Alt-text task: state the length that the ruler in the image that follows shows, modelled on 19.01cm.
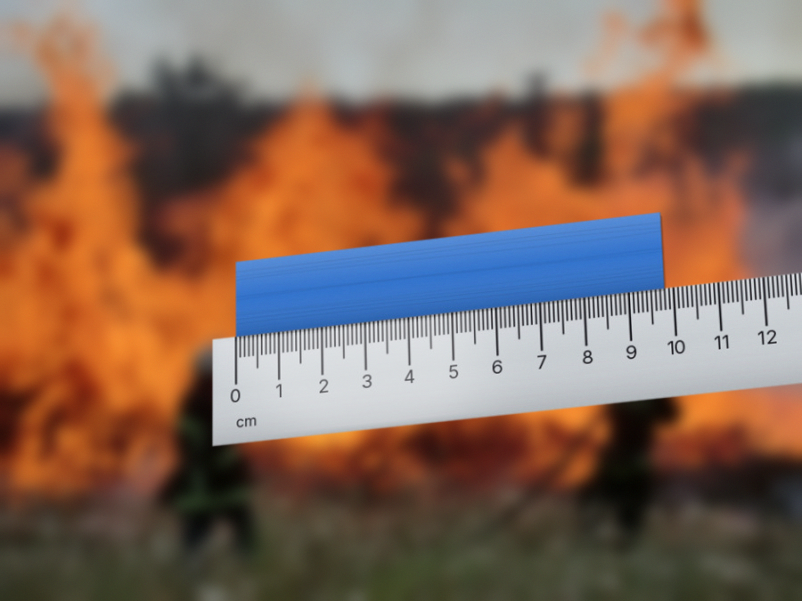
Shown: 9.8cm
